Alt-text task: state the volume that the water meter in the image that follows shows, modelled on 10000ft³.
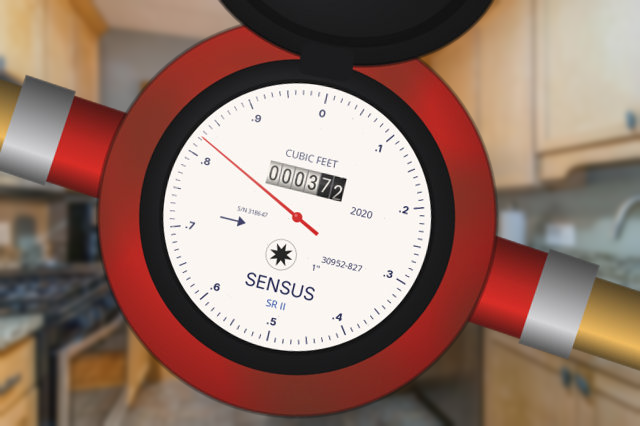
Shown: 371.82ft³
